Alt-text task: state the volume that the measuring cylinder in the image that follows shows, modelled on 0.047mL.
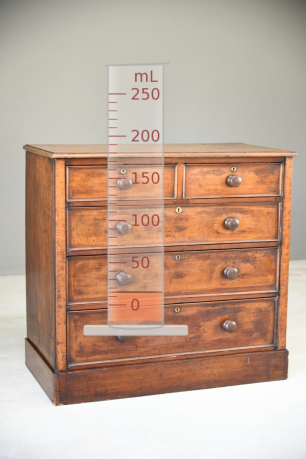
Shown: 15mL
